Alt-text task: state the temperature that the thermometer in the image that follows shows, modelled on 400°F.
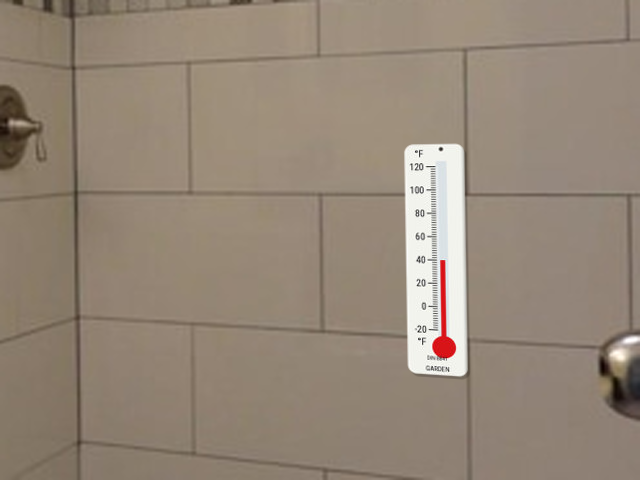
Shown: 40°F
